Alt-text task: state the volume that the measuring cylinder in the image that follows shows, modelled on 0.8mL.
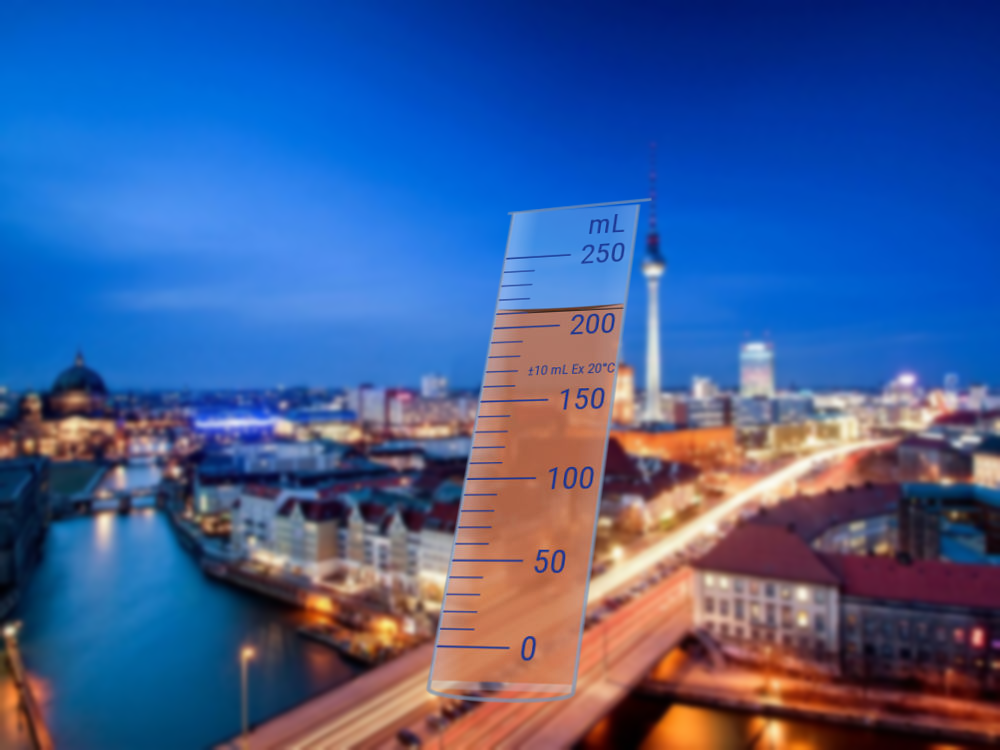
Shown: 210mL
